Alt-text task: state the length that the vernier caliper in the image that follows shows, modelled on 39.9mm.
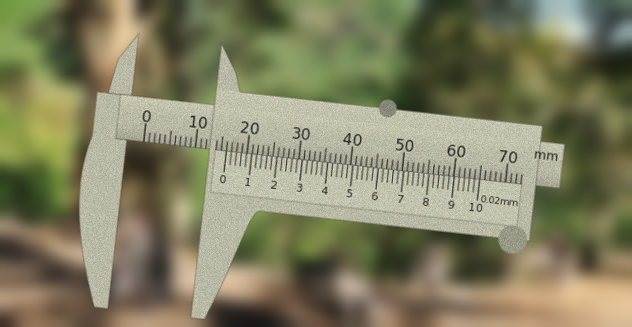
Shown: 16.0mm
